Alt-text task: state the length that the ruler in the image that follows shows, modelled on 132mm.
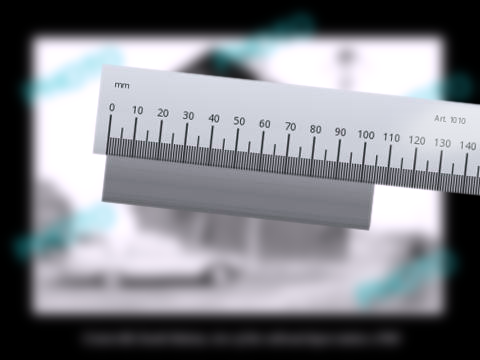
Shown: 105mm
